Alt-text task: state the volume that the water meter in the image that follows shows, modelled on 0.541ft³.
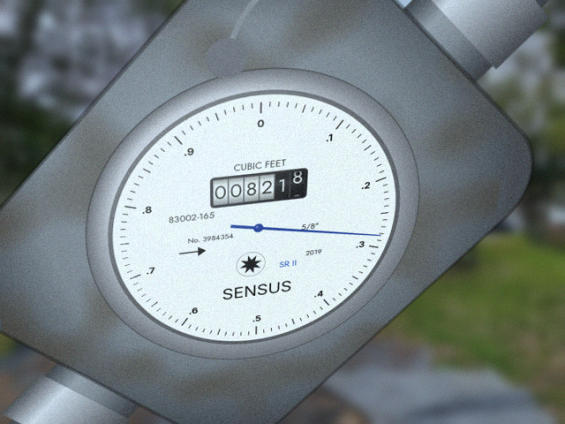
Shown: 8218.28ft³
